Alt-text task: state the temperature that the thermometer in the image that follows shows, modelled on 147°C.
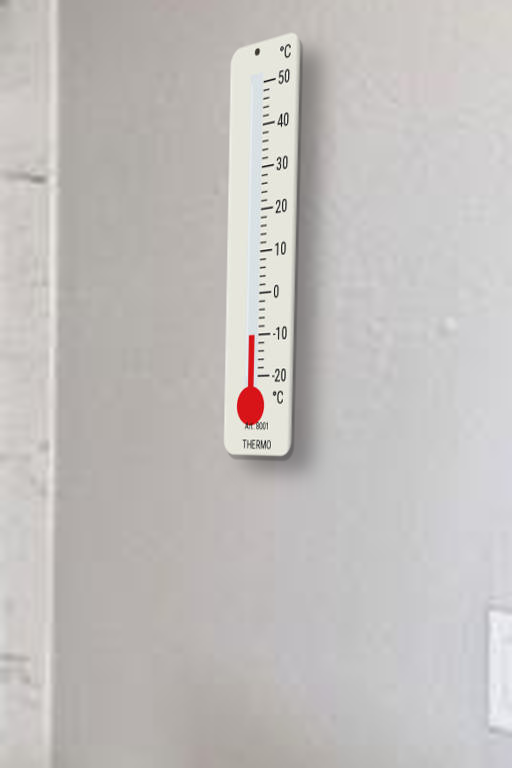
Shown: -10°C
